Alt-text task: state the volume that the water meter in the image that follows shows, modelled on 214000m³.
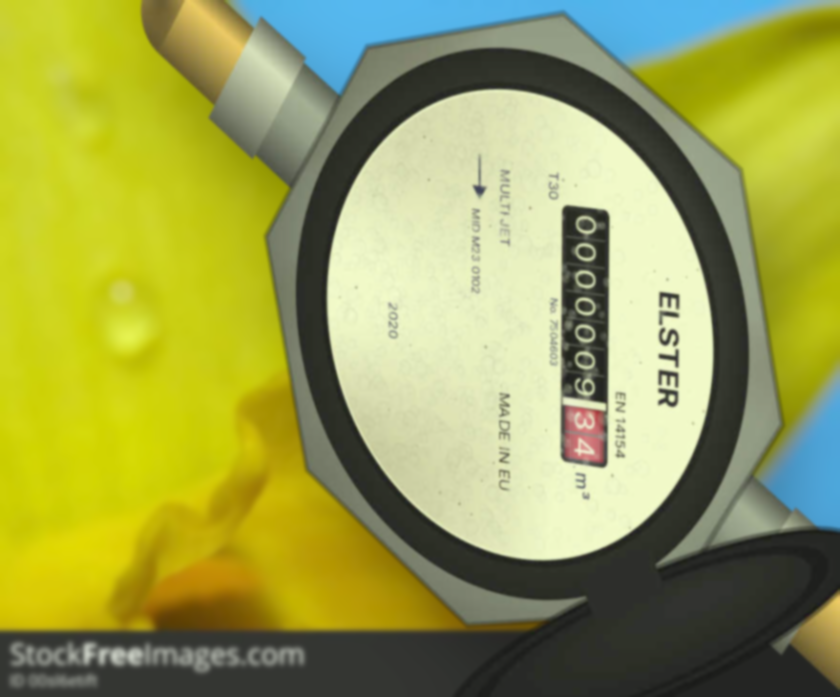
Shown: 9.34m³
